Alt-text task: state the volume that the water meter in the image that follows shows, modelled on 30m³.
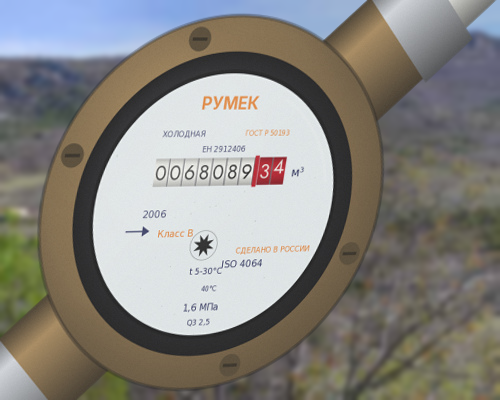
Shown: 68089.34m³
